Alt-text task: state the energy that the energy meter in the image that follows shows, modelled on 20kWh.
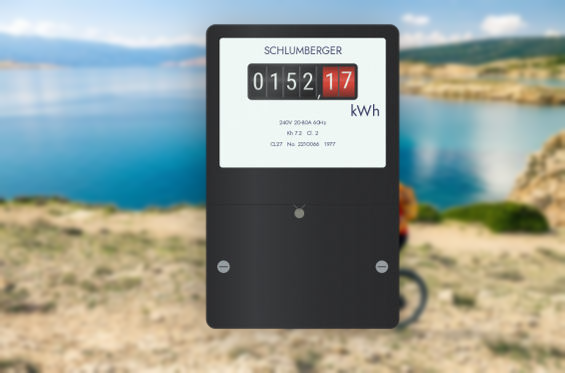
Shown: 152.17kWh
